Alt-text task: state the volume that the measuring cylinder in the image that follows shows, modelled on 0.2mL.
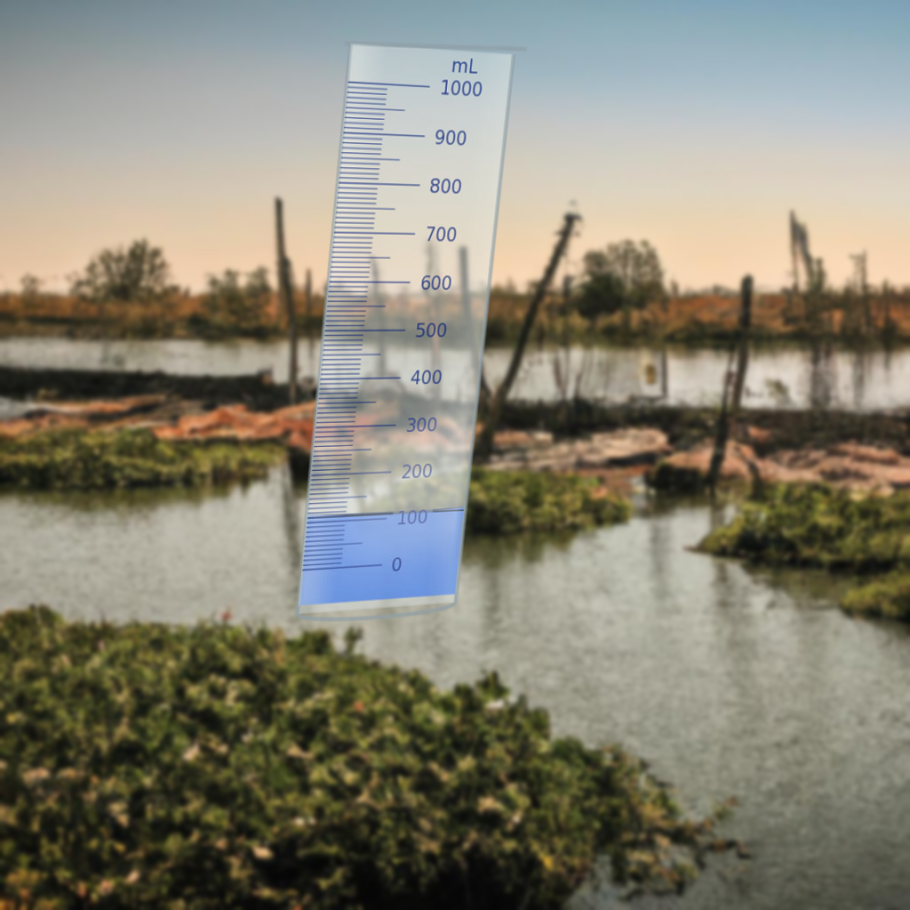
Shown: 110mL
